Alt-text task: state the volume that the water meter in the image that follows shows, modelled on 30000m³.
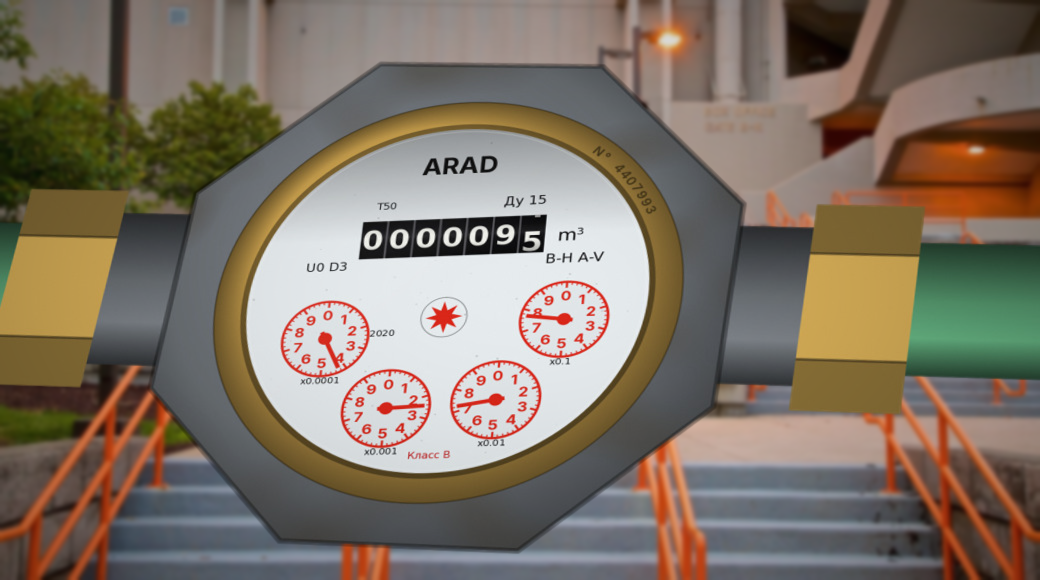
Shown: 94.7724m³
